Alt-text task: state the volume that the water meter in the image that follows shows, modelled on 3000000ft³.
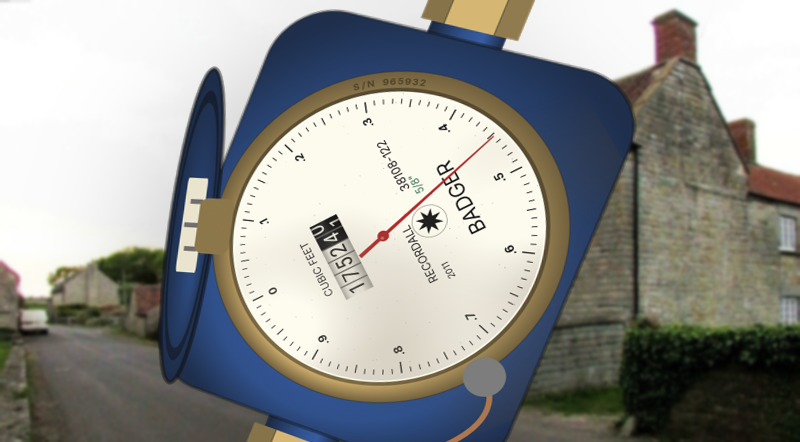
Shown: 175240.45ft³
